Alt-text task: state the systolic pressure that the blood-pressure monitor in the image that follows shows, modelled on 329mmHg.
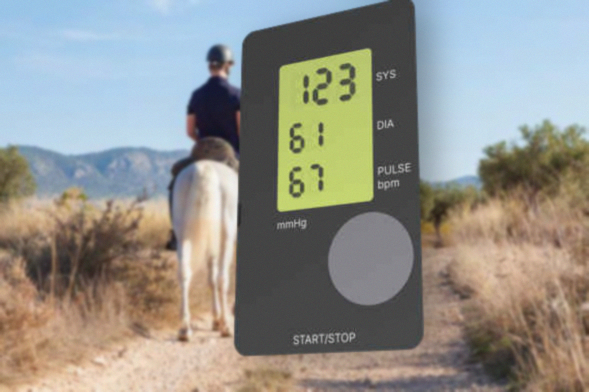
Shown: 123mmHg
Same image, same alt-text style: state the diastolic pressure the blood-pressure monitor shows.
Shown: 61mmHg
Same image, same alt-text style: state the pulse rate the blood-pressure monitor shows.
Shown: 67bpm
